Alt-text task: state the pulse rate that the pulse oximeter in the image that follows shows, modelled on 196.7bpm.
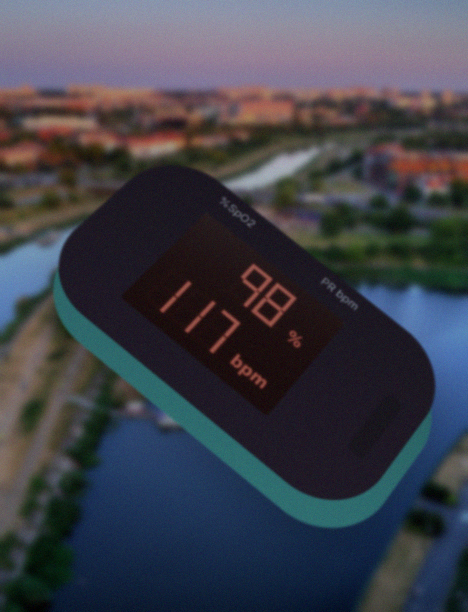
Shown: 117bpm
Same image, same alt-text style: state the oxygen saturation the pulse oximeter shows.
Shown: 98%
